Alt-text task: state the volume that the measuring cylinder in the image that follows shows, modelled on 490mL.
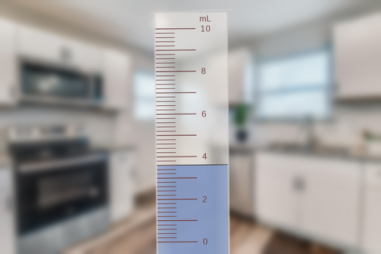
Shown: 3.6mL
